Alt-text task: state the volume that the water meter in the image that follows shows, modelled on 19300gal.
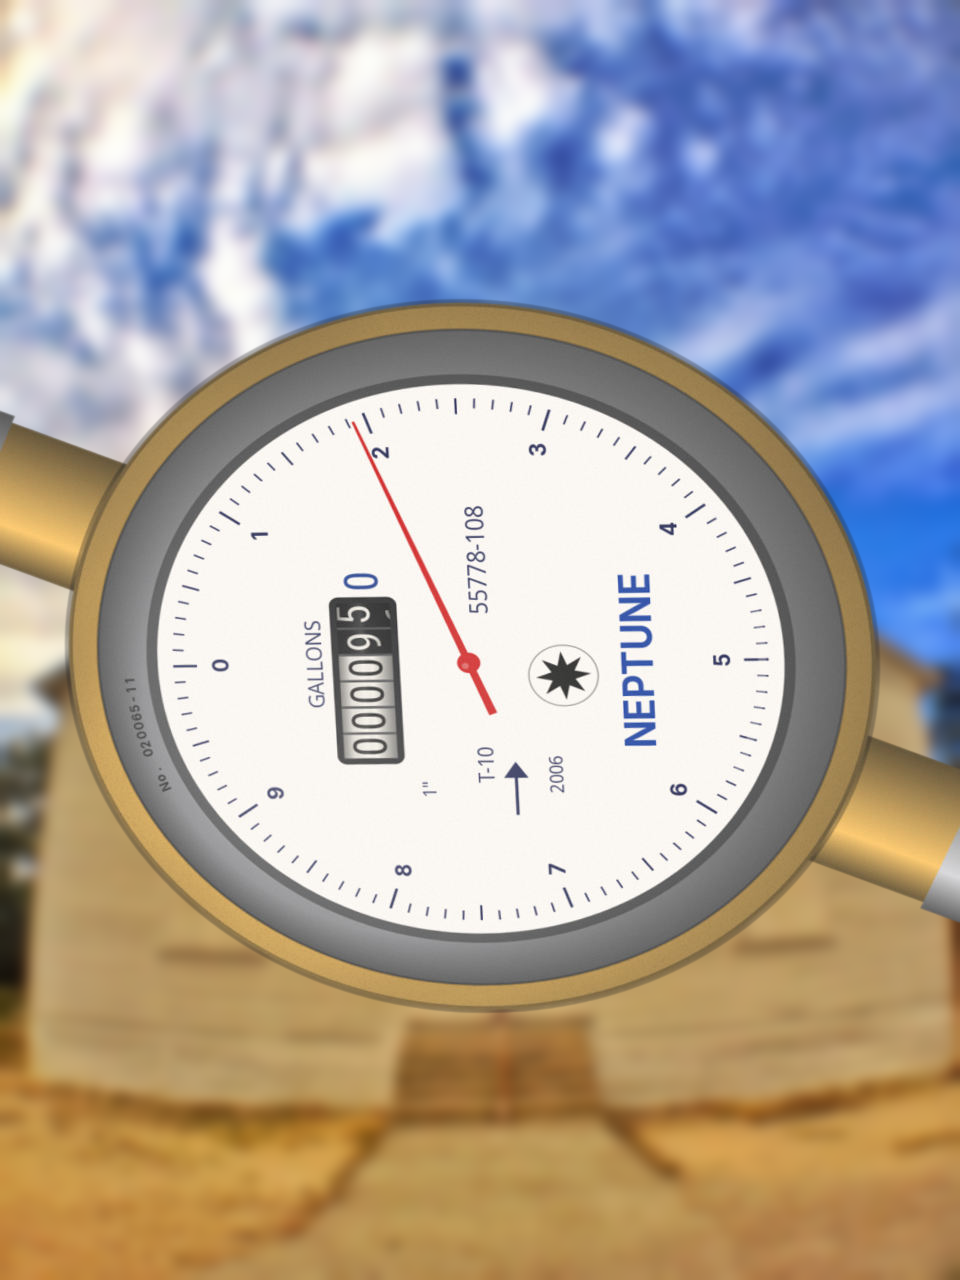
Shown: 951.9gal
